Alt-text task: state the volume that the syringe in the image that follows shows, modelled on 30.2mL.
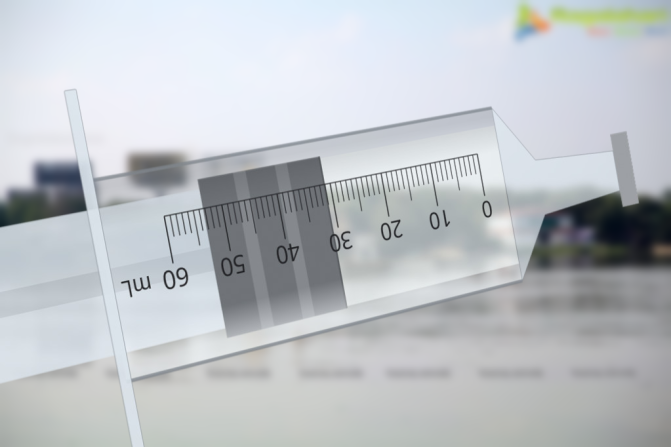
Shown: 31mL
